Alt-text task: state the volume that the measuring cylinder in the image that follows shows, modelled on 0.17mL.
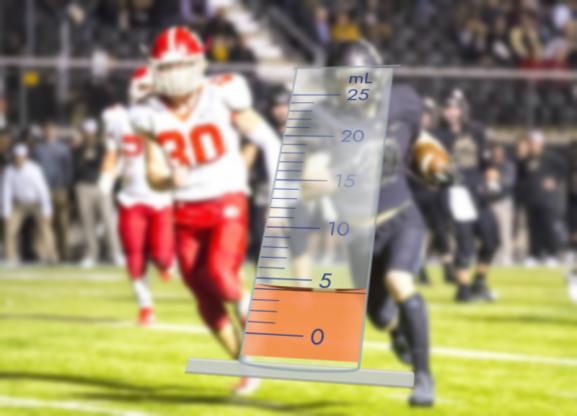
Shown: 4mL
